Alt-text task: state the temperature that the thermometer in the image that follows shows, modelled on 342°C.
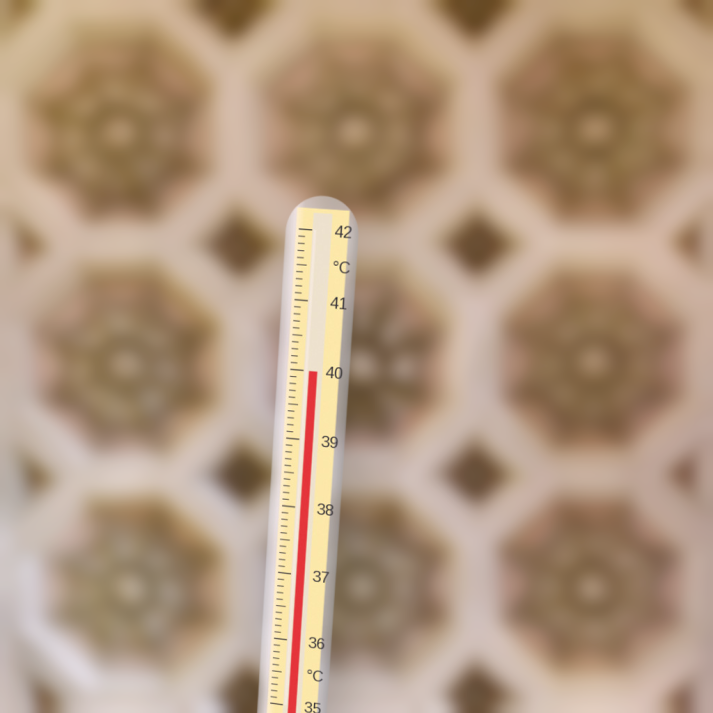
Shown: 40°C
